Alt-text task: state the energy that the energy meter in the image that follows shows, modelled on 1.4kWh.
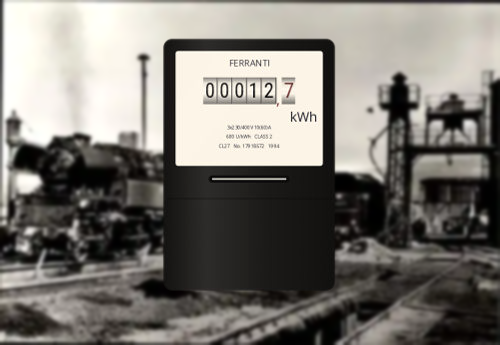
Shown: 12.7kWh
